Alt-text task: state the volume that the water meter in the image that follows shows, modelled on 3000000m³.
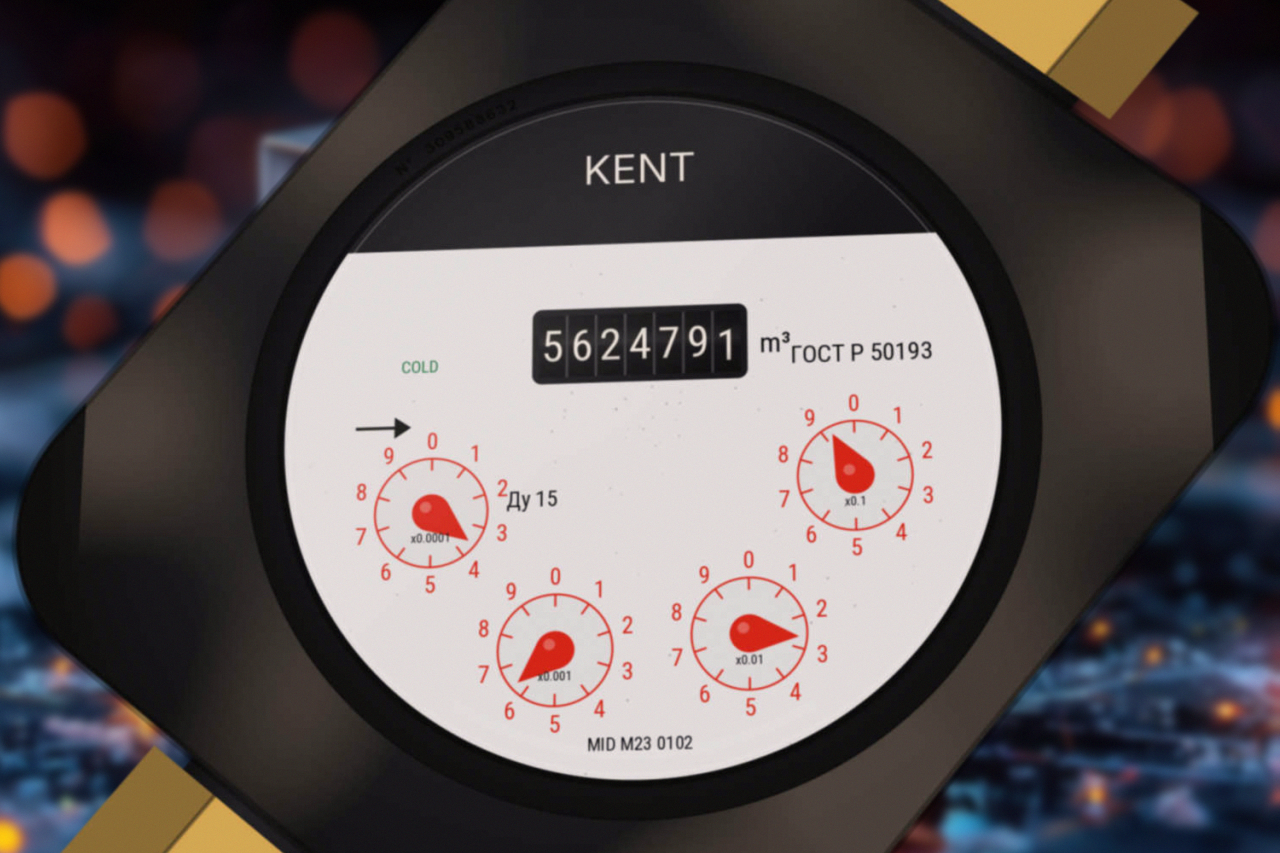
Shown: 5624790.9263m³
